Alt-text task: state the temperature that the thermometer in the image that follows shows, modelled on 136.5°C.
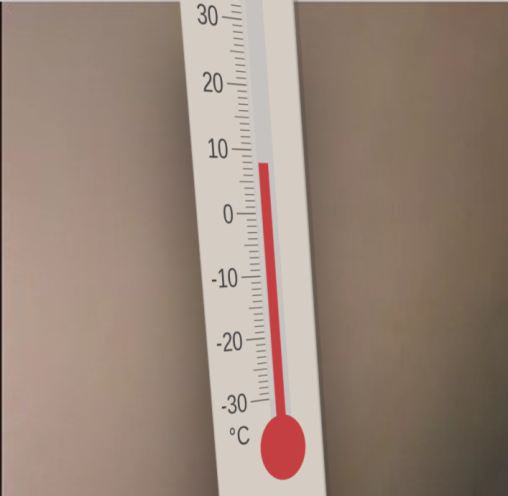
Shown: 8°C
